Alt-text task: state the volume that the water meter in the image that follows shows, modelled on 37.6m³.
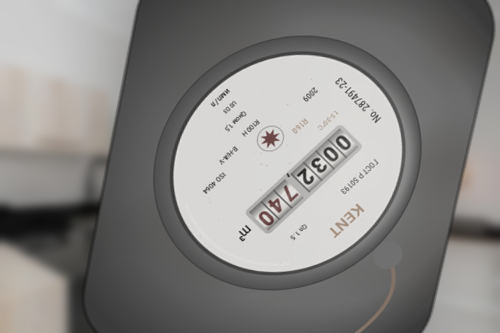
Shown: 32.740m³
